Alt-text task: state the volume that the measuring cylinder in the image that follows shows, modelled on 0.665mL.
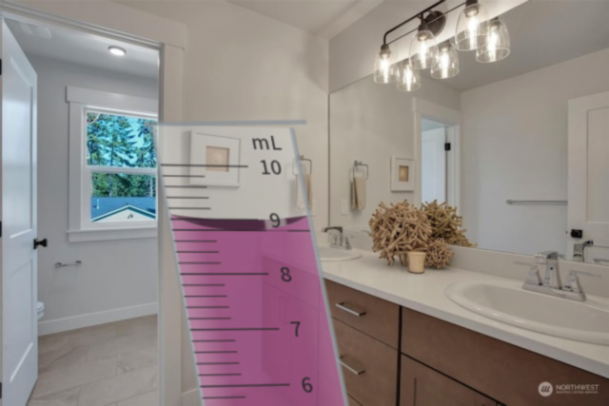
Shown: 8.8mL
